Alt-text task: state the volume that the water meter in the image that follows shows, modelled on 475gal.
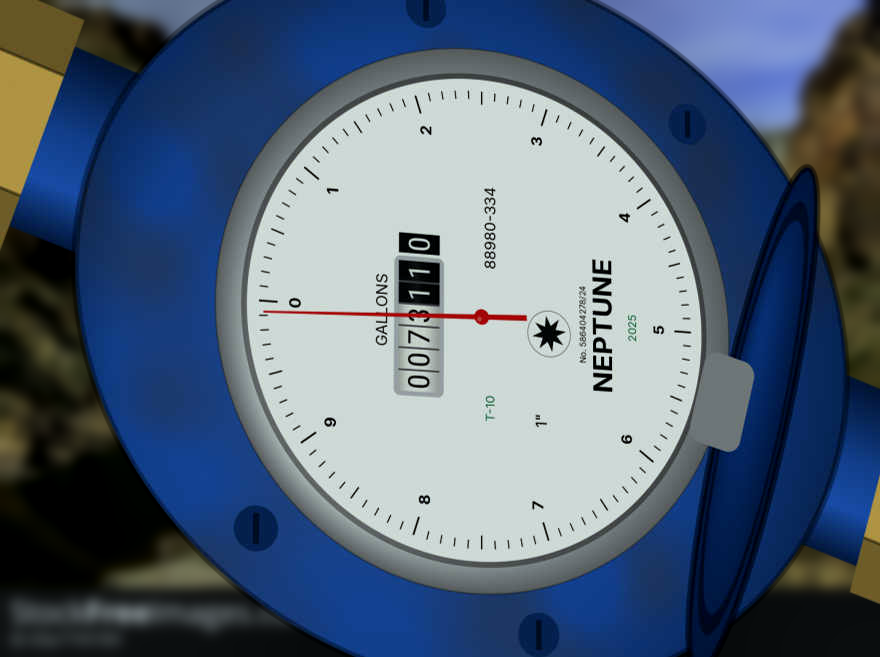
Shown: 73109.9gal
